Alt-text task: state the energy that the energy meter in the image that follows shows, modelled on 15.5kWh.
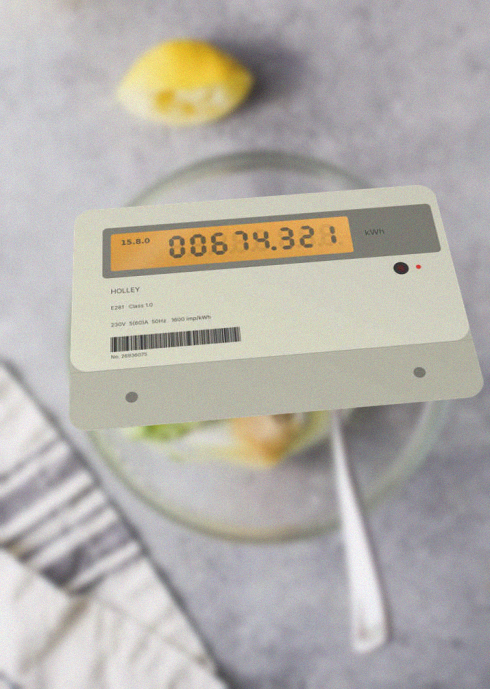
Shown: 674.321kWh
